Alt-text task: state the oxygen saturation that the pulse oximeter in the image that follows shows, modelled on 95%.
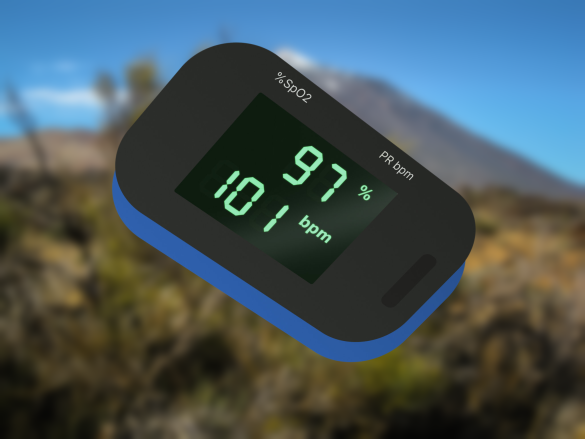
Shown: 97%
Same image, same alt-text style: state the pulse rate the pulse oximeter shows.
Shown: 101bpm
